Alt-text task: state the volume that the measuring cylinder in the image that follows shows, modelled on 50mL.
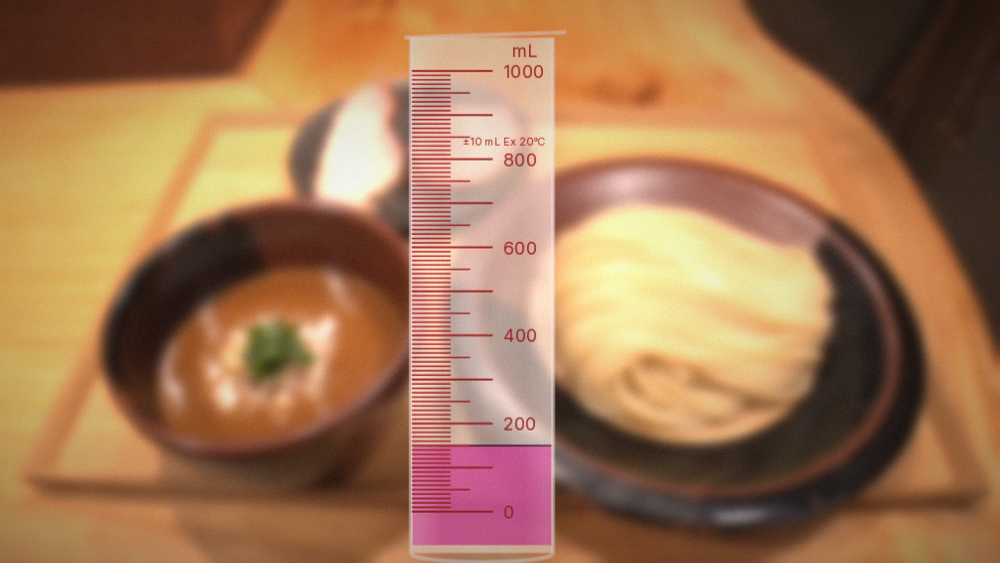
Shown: 150mL
